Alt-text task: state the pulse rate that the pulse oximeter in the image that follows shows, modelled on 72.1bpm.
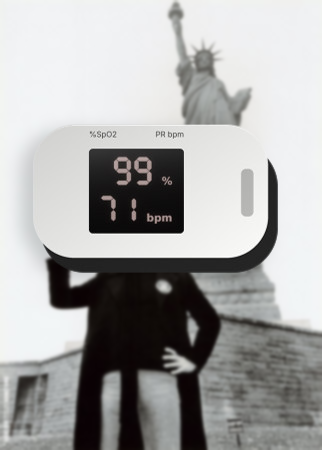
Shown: 71bpm
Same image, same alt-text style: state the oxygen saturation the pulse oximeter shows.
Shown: 99%
